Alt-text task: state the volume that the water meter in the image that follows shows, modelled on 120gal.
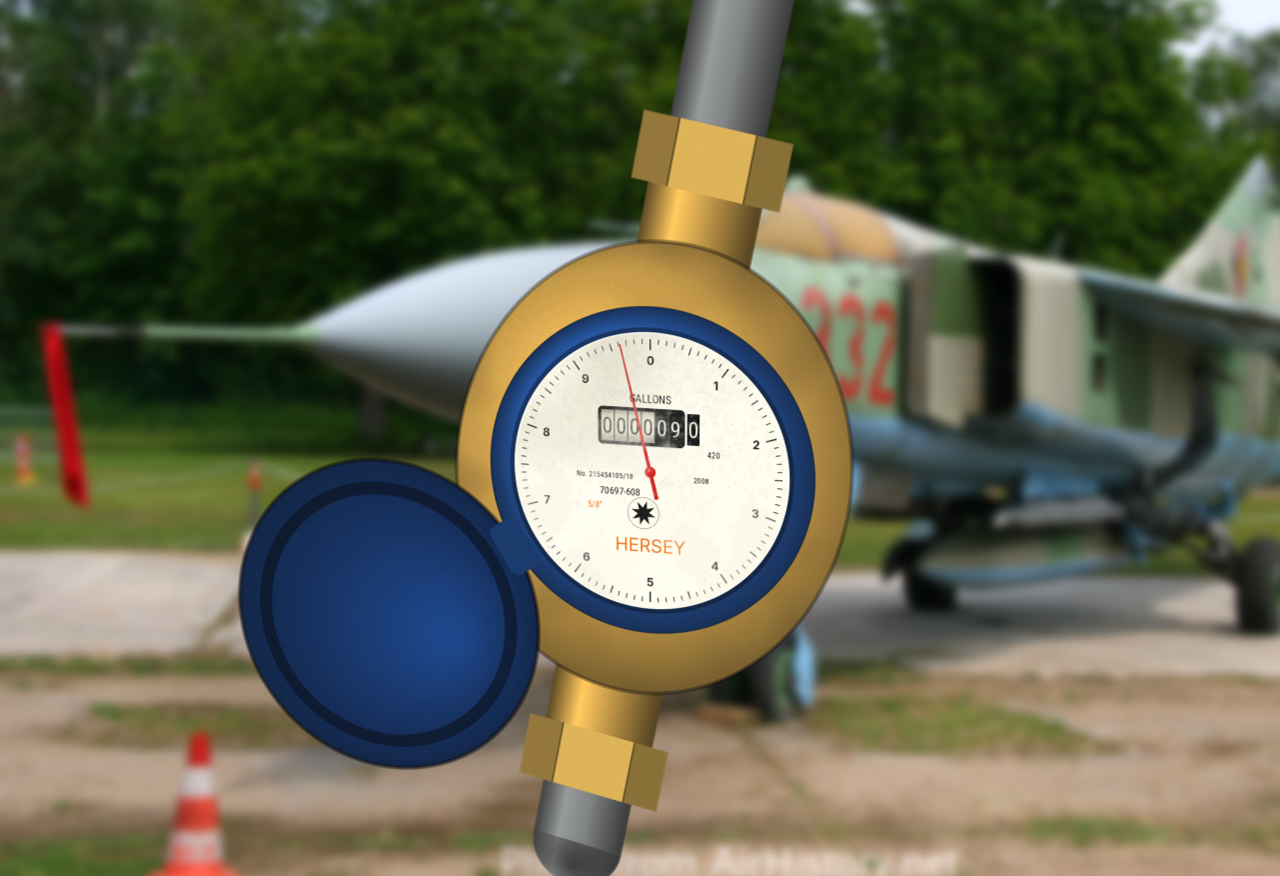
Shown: 89.6gal
